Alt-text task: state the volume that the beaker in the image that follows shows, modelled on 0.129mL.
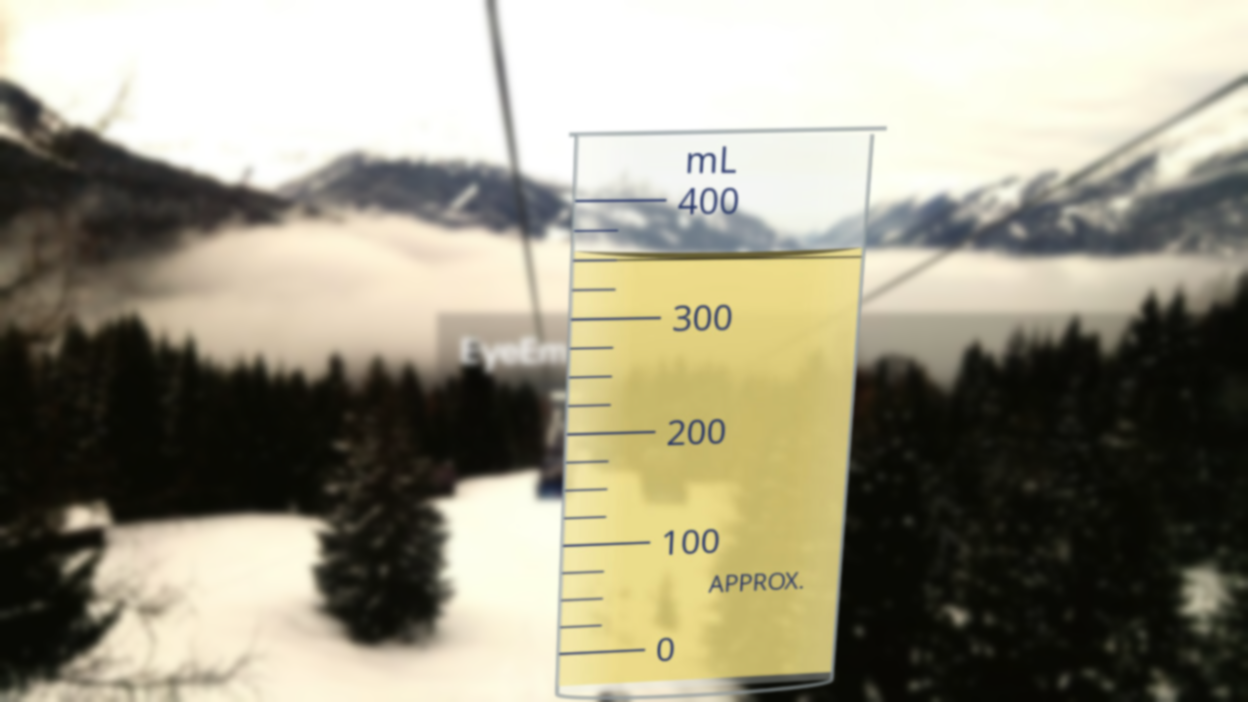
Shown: 350mL
